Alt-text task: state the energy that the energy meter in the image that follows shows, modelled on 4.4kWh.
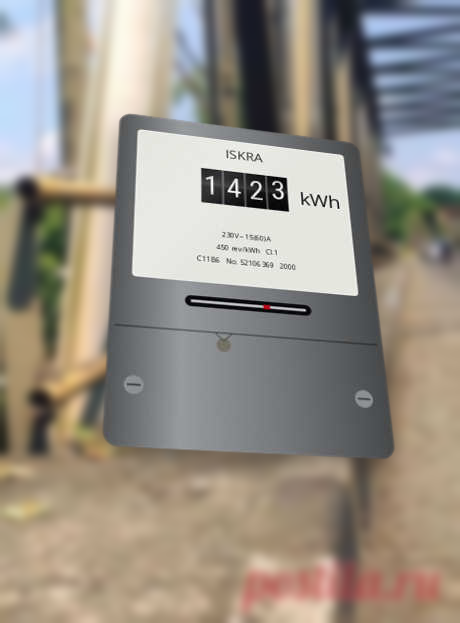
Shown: 1423kWh
